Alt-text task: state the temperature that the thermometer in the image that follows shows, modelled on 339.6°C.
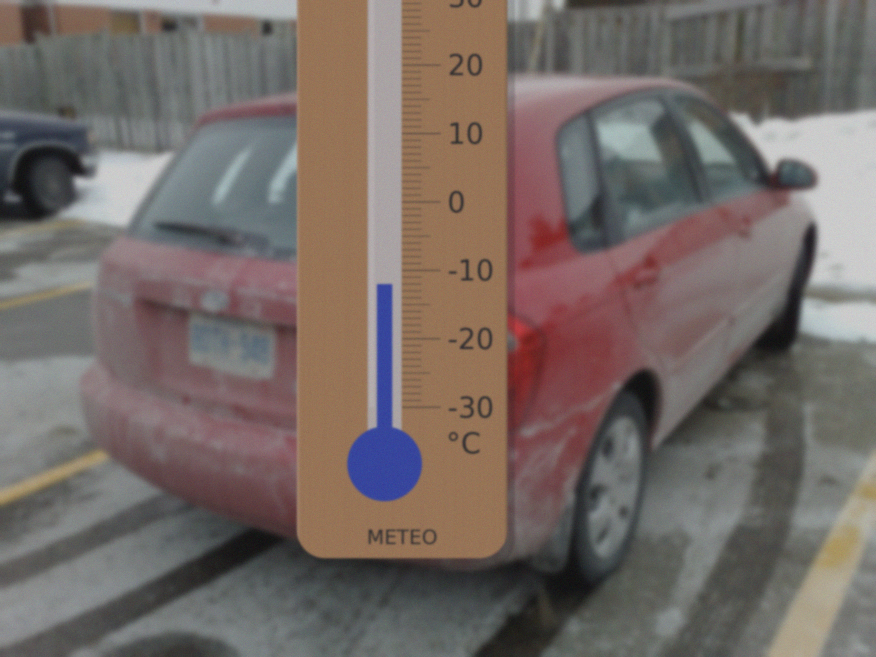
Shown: -12°C
